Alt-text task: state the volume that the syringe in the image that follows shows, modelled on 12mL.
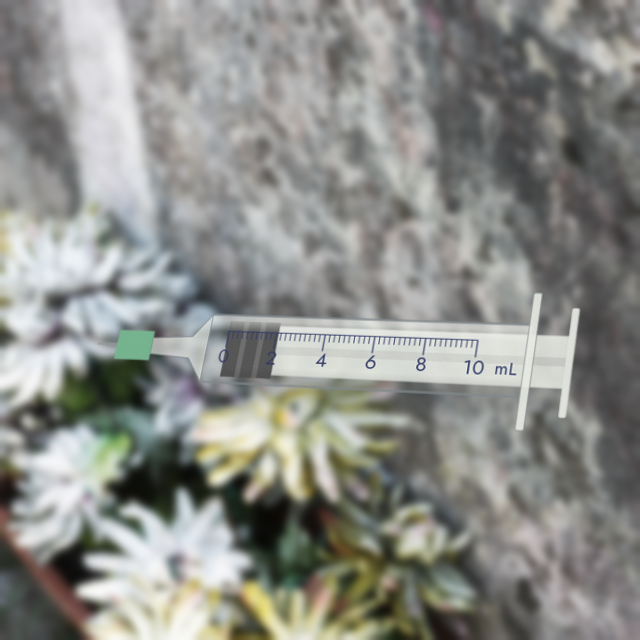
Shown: 0mL
